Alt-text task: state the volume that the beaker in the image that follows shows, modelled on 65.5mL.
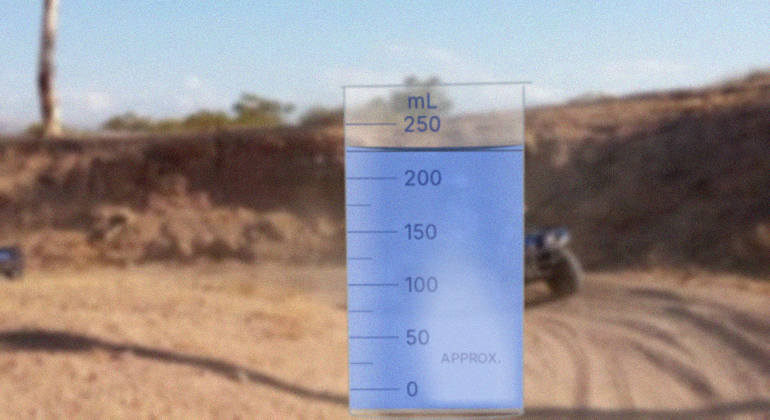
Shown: 225mL
